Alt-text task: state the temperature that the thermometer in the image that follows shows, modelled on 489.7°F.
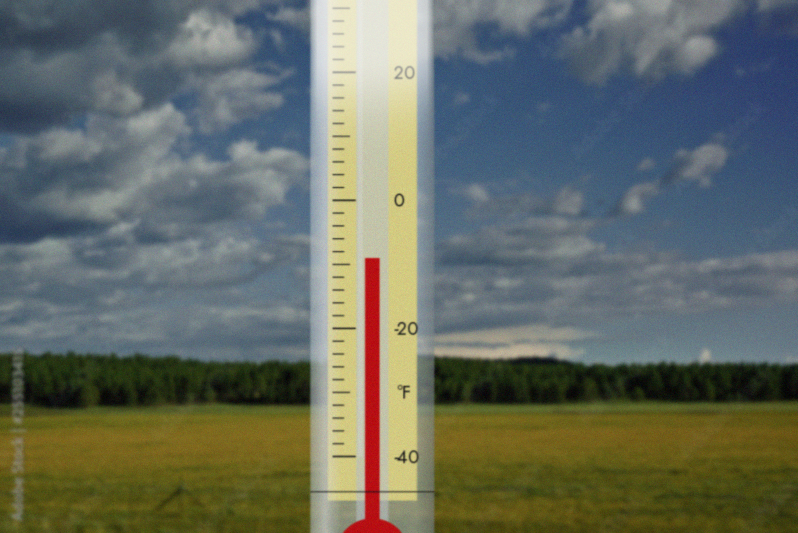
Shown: -9°F
